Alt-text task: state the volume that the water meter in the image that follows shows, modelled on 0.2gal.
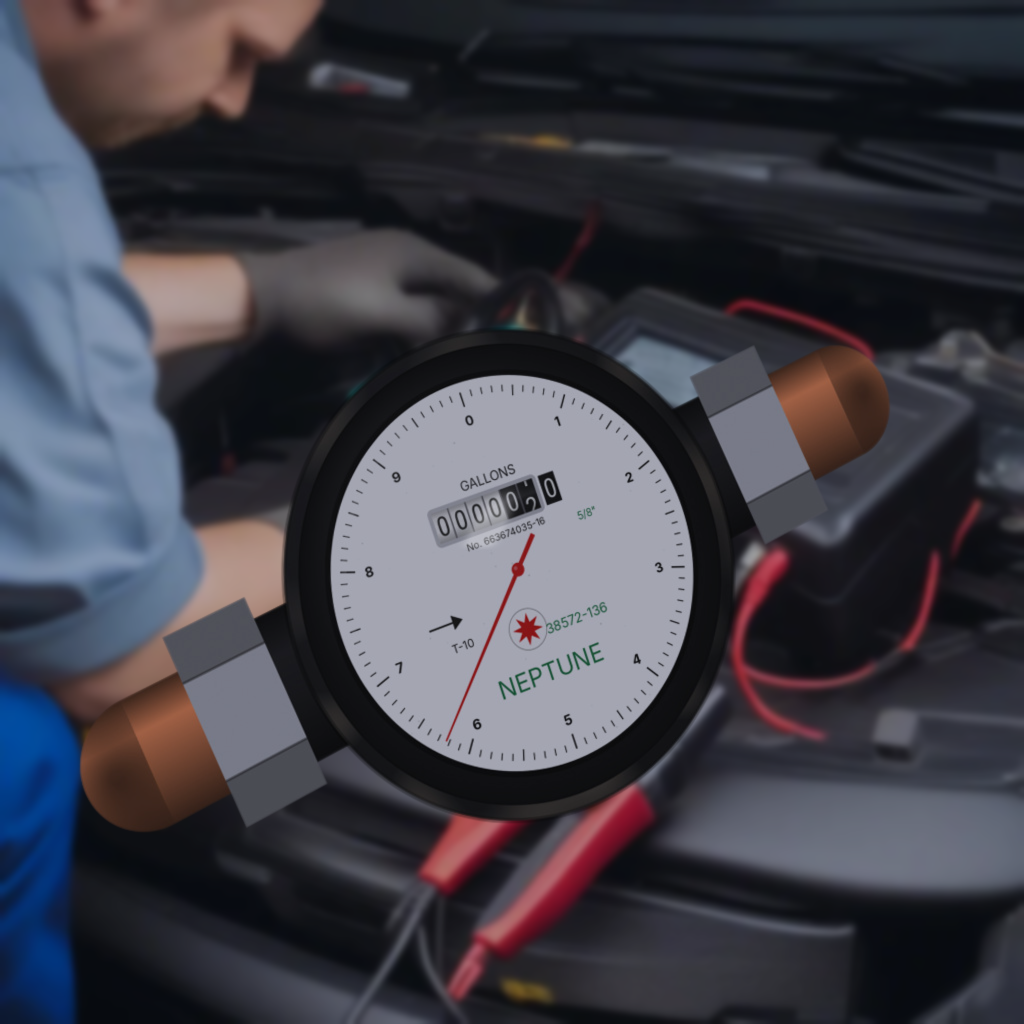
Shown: 16.2gal
